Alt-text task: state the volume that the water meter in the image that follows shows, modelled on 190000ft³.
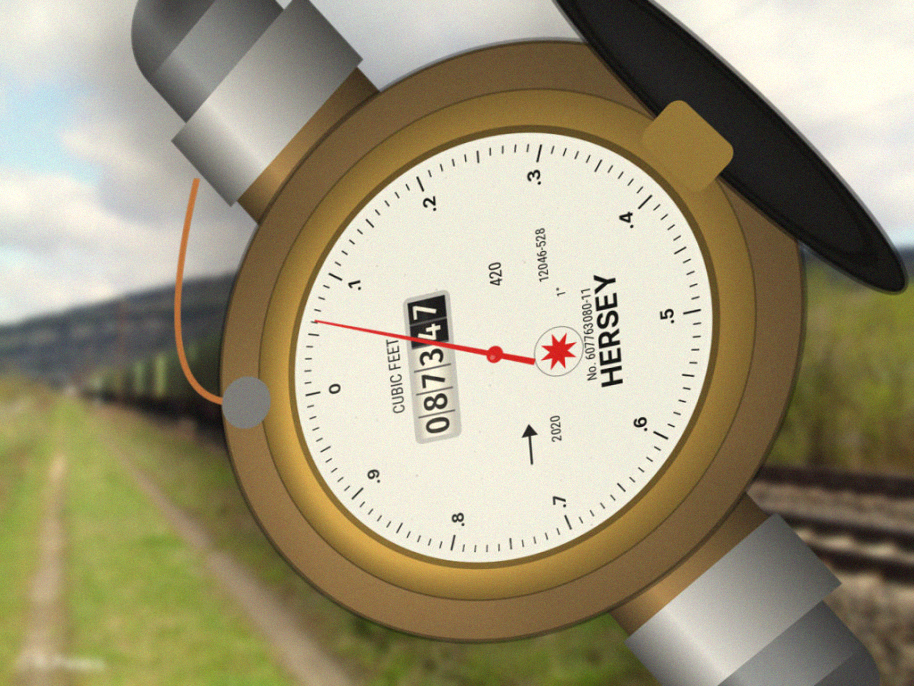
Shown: 87347.06ft³
